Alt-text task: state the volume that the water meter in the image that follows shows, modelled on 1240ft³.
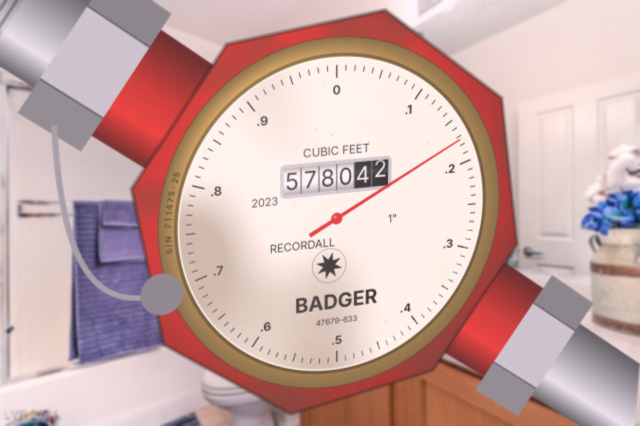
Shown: 578042.17ft³
